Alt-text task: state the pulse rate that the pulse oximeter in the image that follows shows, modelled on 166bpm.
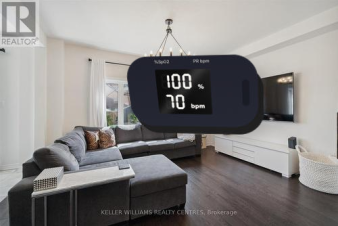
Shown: 70bpm
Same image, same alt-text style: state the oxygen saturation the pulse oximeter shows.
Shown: 100%
